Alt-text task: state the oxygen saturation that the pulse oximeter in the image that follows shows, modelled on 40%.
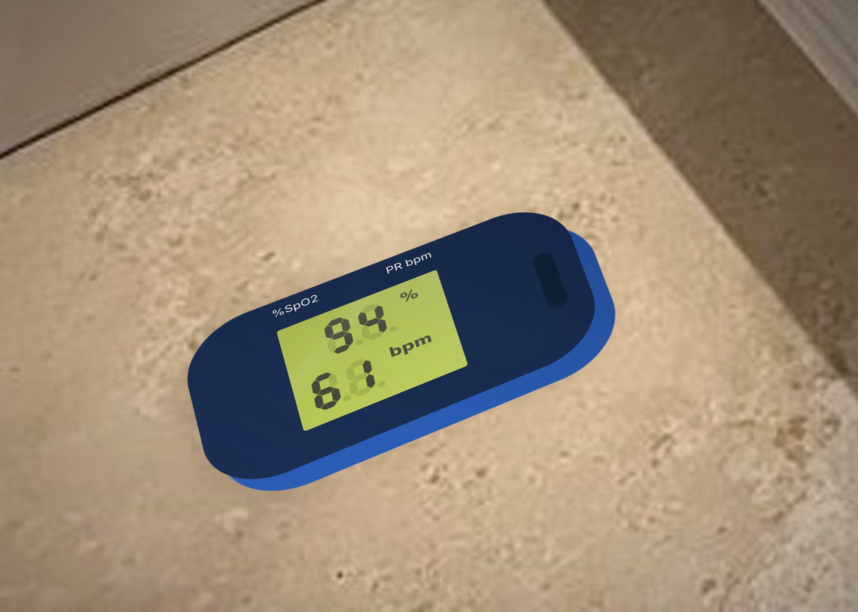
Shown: 94%
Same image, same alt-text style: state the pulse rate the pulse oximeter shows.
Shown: 61bpm
